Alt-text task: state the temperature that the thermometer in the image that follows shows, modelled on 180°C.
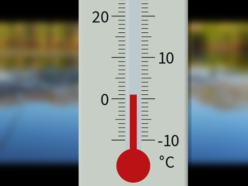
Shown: 1°C
